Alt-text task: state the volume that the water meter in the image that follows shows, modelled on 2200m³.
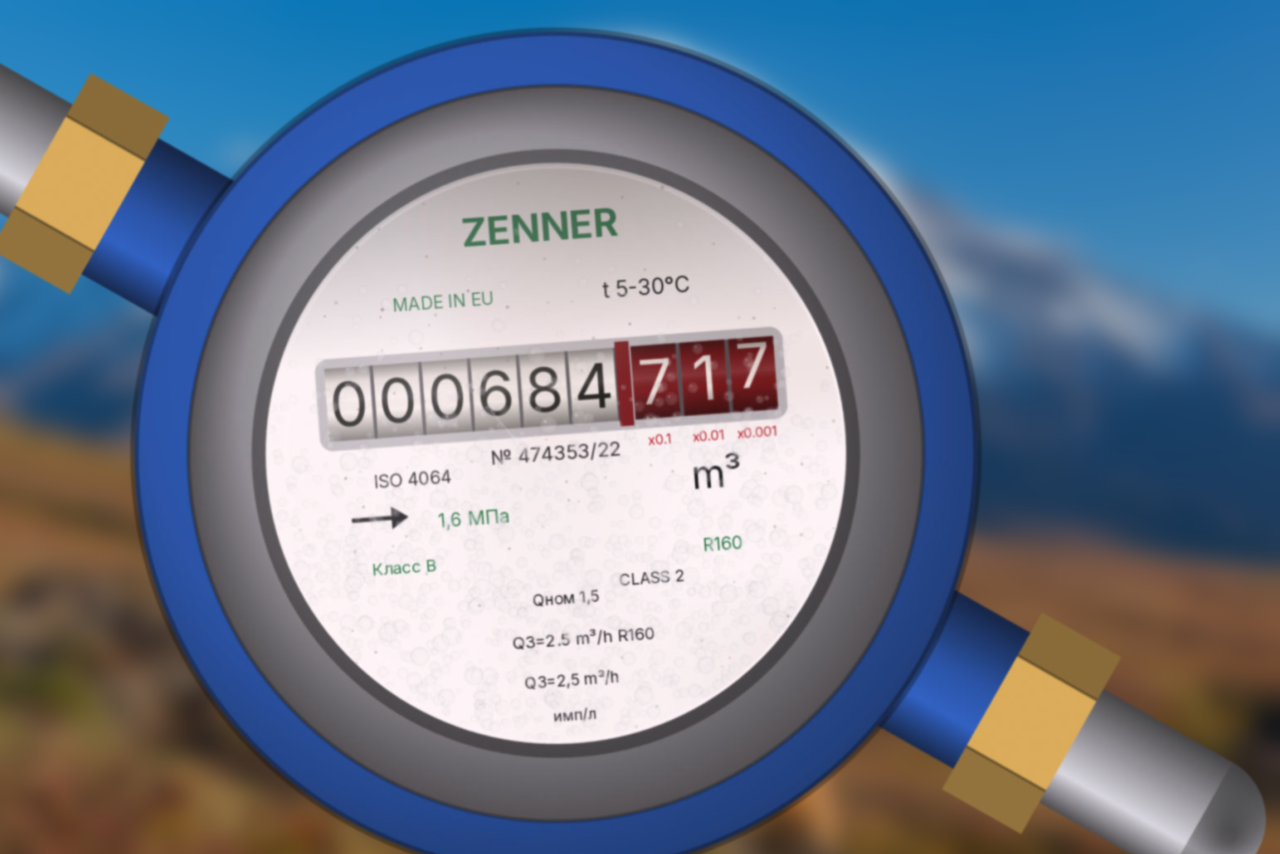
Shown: 684.717m³
